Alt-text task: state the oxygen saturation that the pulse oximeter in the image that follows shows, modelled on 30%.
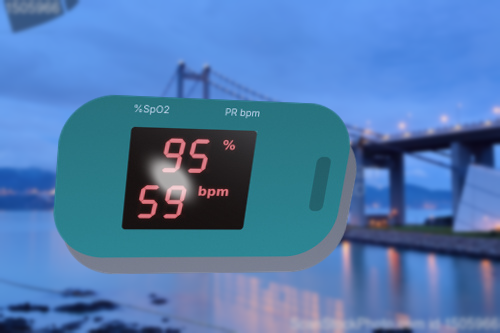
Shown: 95%
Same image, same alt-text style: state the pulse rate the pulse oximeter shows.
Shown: 59bpm
